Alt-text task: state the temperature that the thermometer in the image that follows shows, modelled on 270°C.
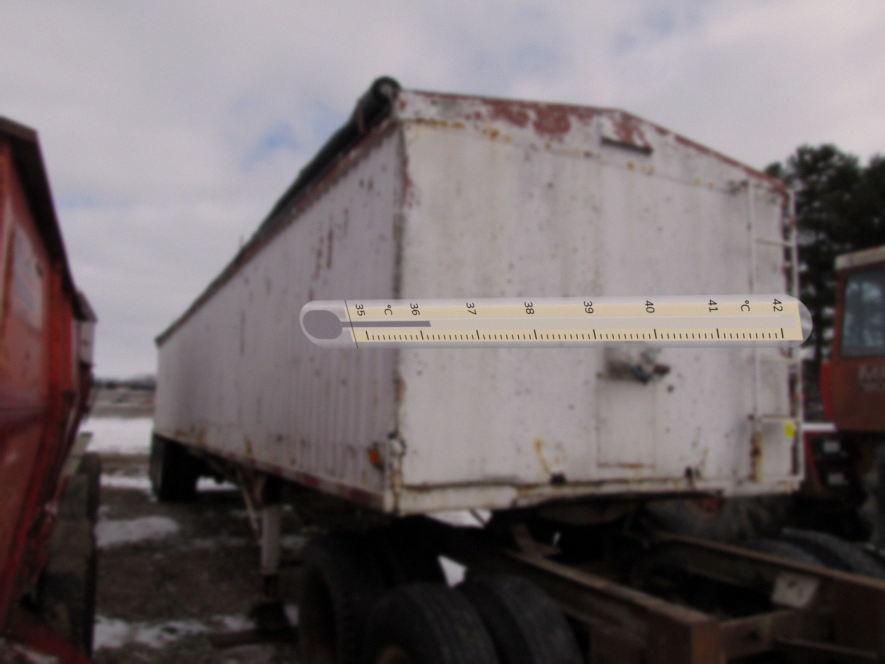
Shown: 36.2°C
